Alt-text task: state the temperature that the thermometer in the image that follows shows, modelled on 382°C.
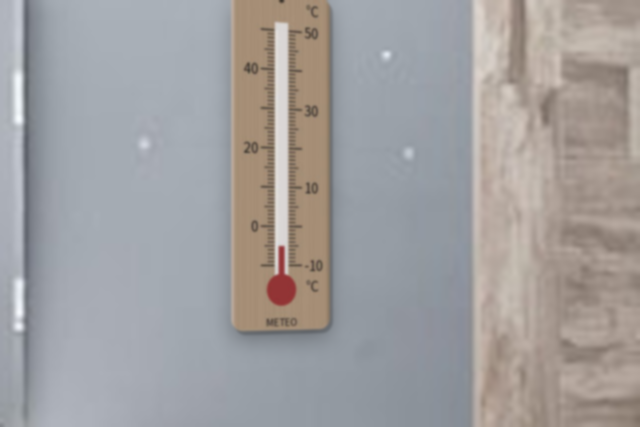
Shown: -5°C
